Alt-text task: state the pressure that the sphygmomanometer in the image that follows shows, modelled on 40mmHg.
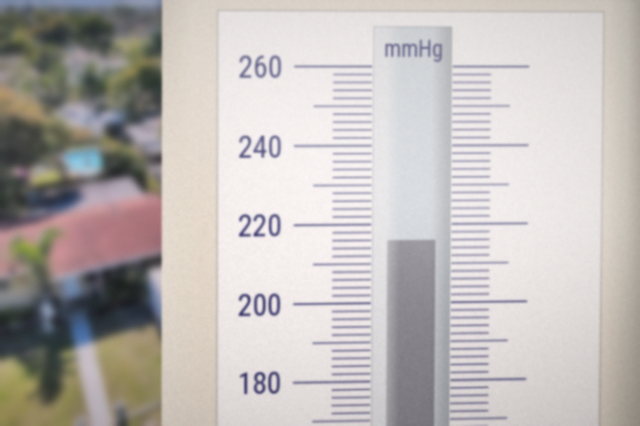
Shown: 216mmHg
